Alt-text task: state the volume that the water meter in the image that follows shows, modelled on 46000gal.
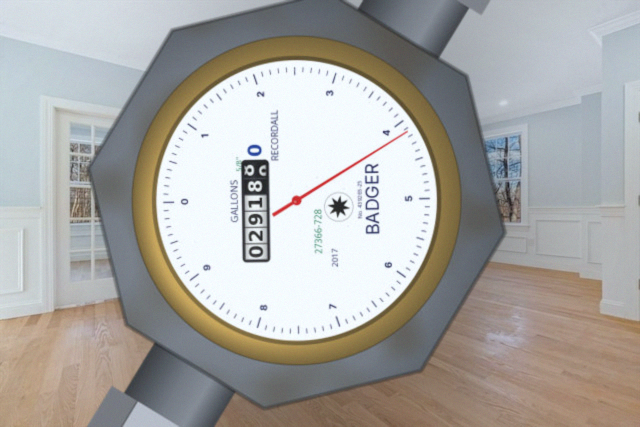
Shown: 291884.1gal
